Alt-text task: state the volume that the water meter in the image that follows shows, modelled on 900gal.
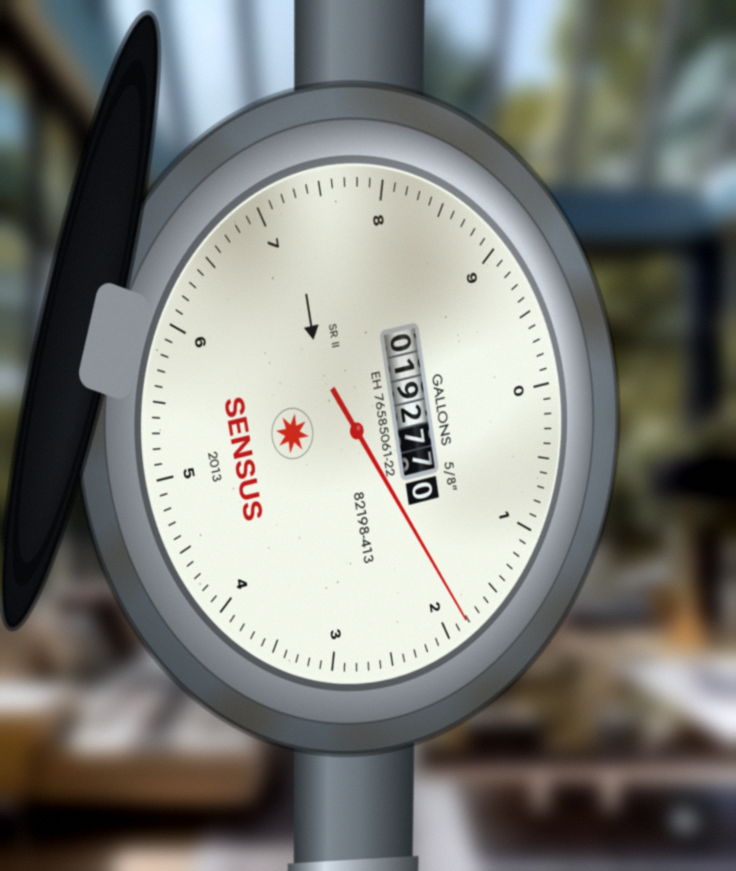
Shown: 192771.8gal
